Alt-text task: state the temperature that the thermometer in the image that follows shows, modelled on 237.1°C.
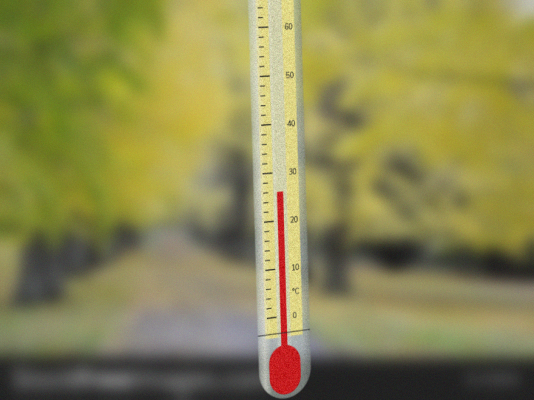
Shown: 26°C
